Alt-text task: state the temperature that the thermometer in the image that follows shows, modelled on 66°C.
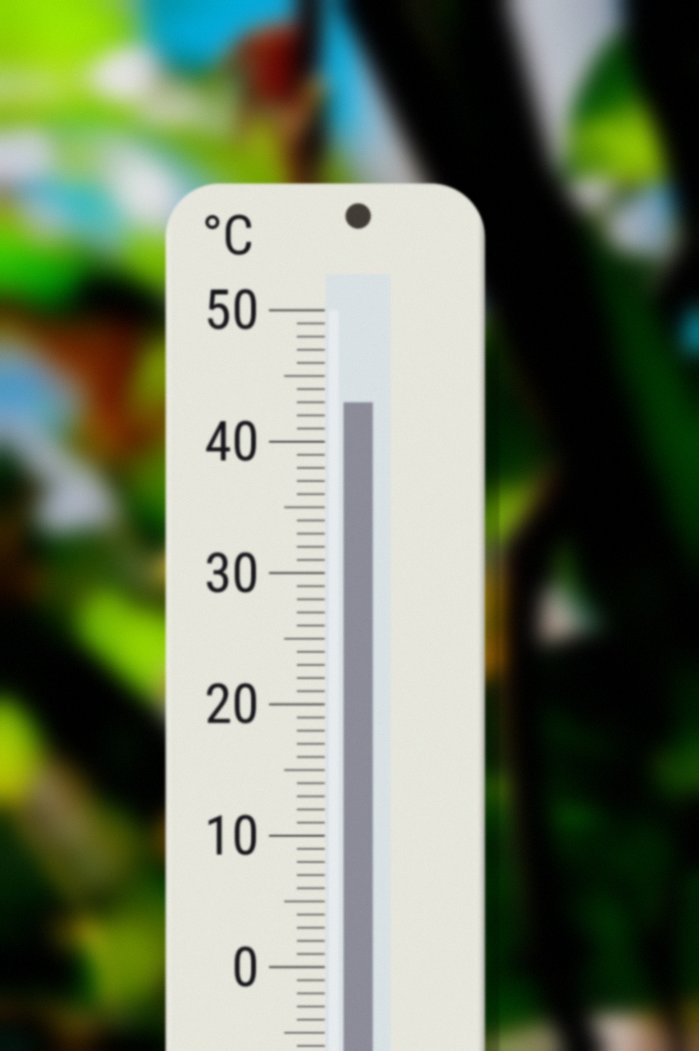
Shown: 43°C
